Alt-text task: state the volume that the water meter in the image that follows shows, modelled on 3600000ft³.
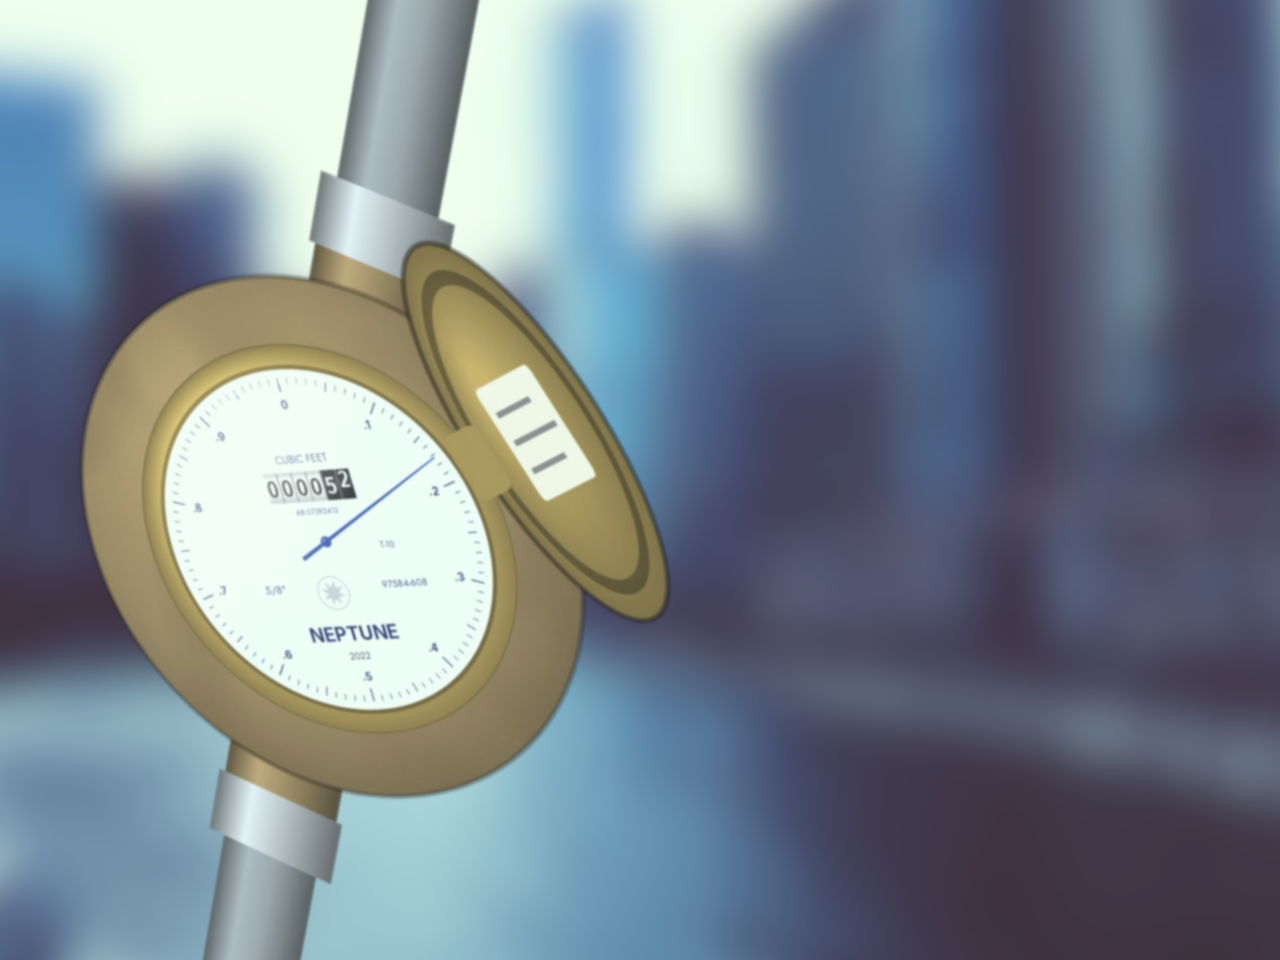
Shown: 52.17ft³
